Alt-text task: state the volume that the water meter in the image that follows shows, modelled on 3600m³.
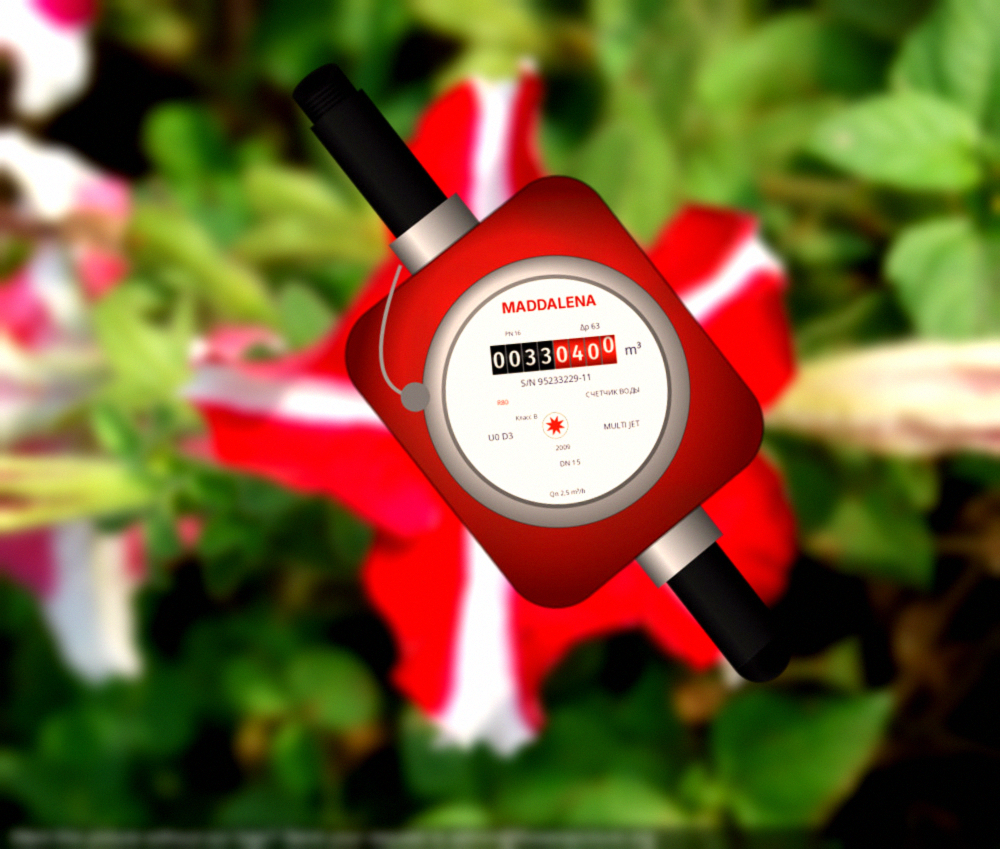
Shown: 33.0400m³
